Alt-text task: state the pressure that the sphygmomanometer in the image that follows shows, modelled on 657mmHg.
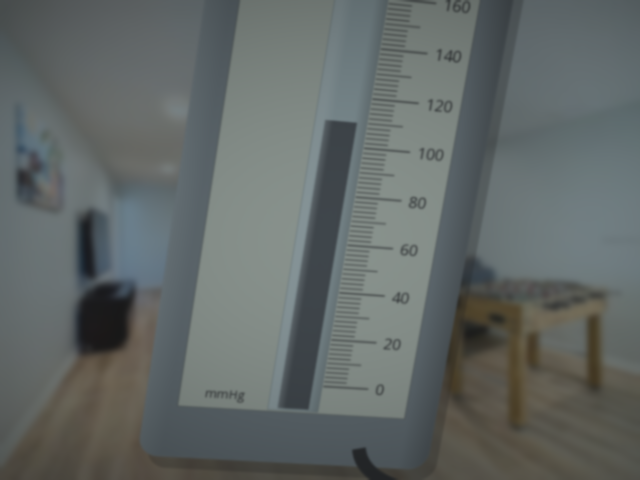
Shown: 110mmHg
